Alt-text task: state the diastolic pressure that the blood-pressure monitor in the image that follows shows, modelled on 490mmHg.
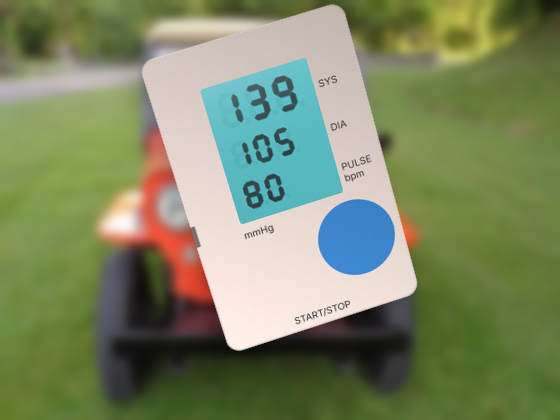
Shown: 105mmHg
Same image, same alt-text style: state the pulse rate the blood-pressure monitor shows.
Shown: 80bpm
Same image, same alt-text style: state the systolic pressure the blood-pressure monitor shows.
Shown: 139mmHg
